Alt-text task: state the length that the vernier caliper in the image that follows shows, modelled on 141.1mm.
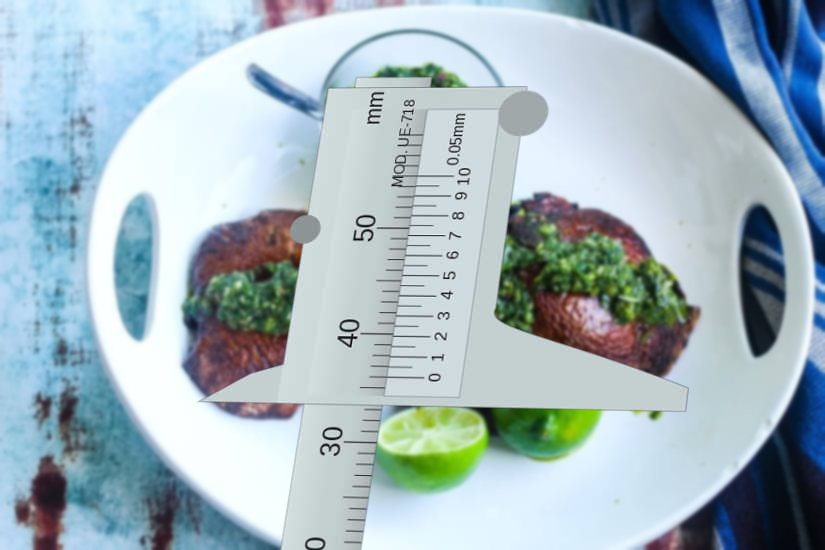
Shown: 36.0mm
